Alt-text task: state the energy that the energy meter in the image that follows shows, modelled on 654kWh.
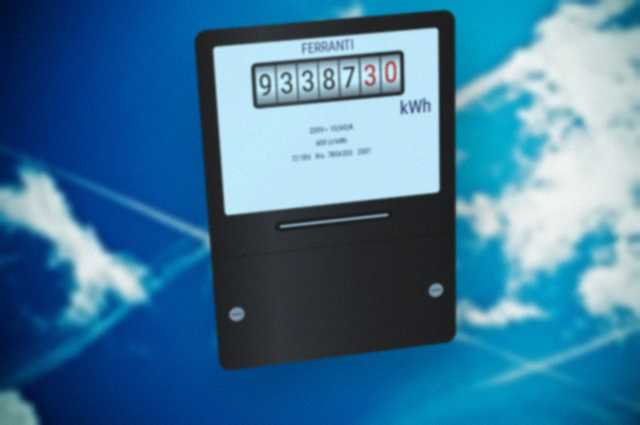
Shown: 93387.30kWh
